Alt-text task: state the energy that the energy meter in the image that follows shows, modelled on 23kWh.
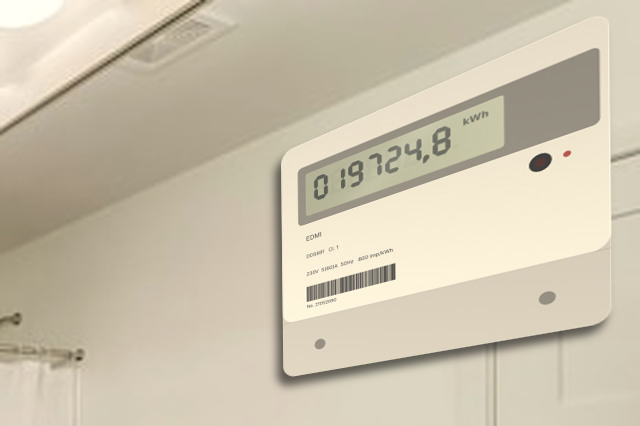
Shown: 19724.8kWh
